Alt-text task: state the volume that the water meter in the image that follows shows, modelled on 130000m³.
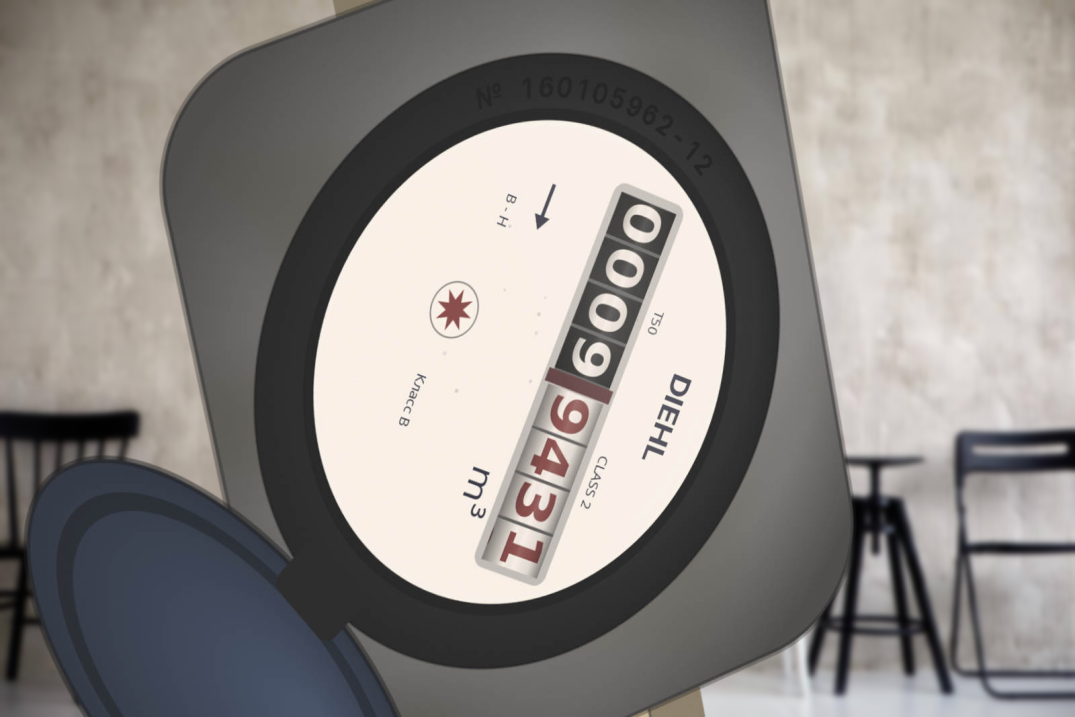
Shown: 9.9431m³
